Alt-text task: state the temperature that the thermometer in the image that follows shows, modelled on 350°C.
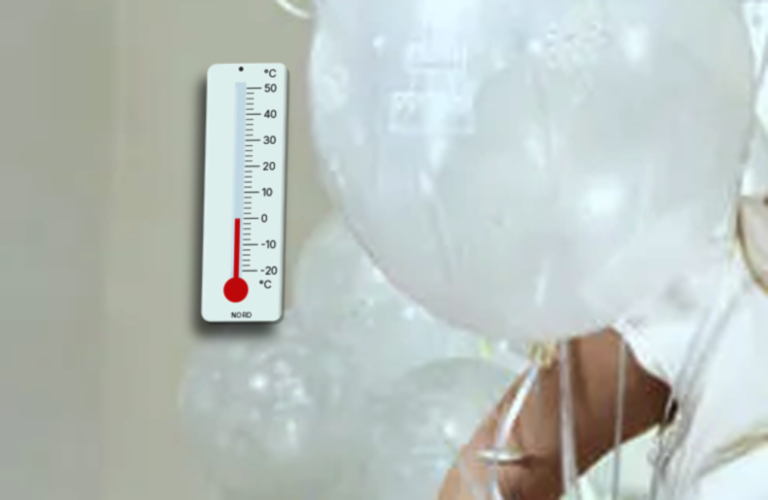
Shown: 0°C
